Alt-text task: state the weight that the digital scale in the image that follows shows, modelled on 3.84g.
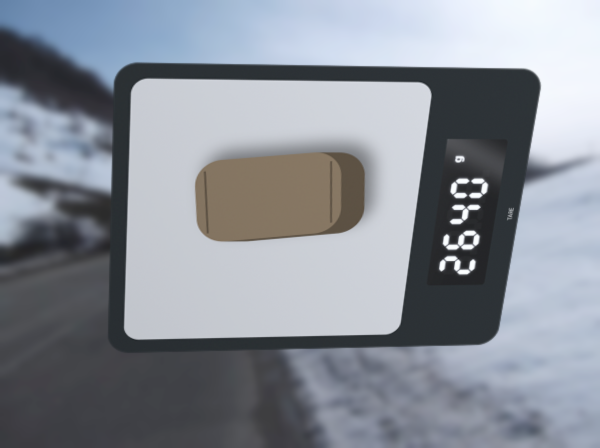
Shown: 2640g
